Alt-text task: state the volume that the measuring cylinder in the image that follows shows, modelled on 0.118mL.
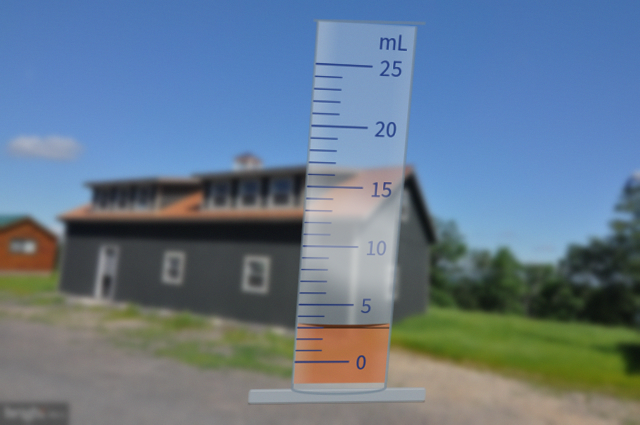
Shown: 3mL
